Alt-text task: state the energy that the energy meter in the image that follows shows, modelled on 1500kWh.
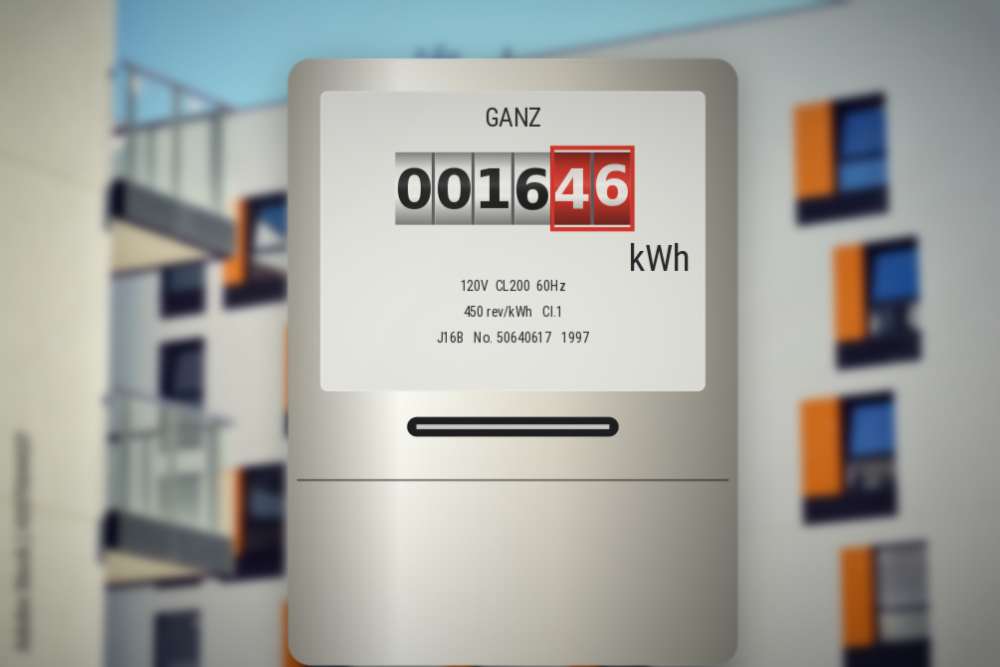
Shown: 16.46kWh
